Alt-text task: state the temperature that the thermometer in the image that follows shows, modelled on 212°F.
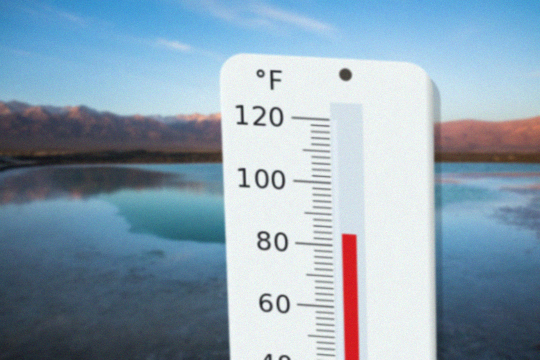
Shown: 84°F
